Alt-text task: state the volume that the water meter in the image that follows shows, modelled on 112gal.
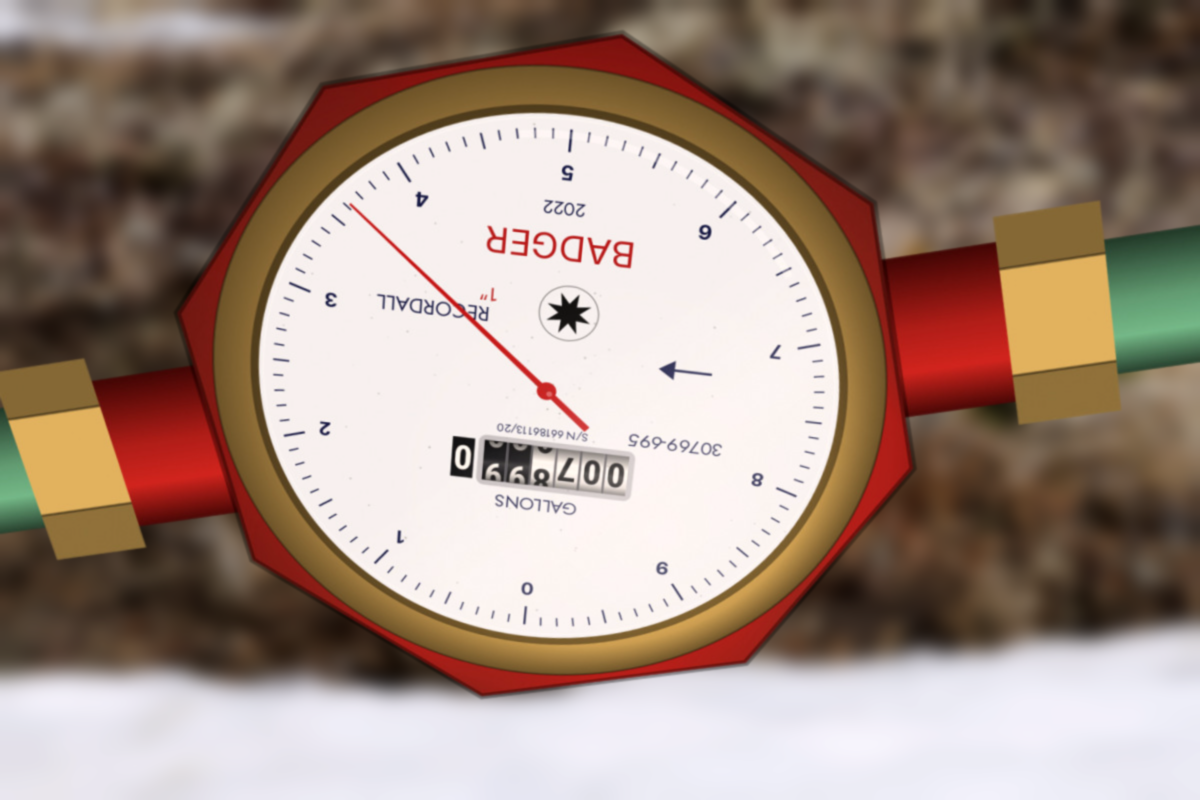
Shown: 78993.6gal
